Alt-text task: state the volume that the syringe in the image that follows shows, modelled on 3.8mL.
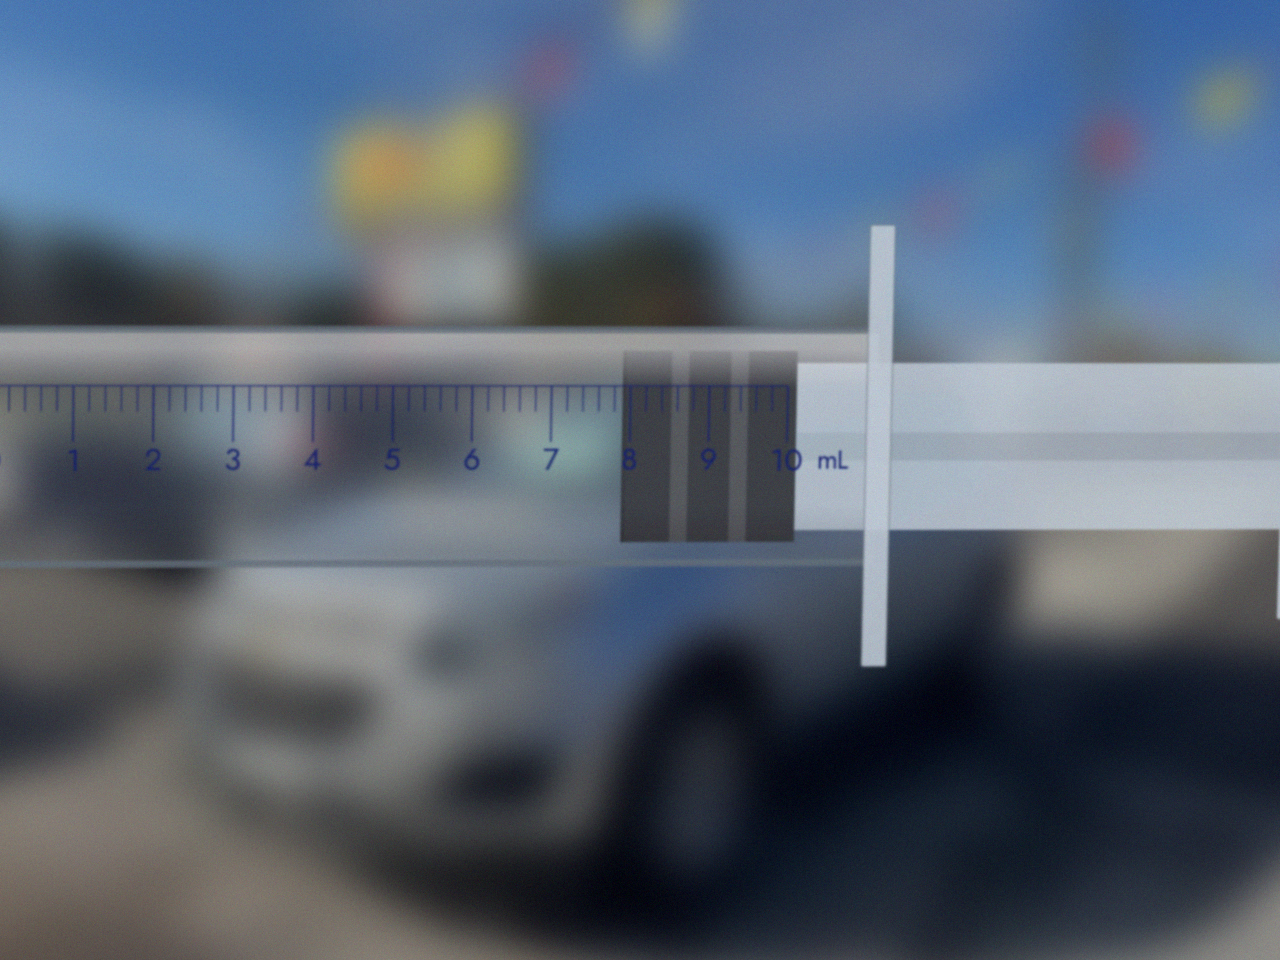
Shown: 7.9mL
